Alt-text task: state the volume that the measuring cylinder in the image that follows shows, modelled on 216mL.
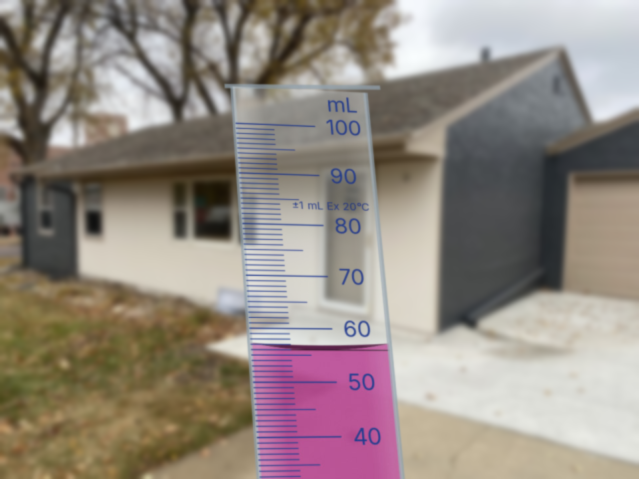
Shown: 56mL
